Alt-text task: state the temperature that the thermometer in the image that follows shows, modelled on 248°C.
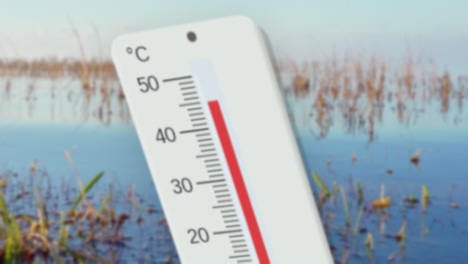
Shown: 45°C
